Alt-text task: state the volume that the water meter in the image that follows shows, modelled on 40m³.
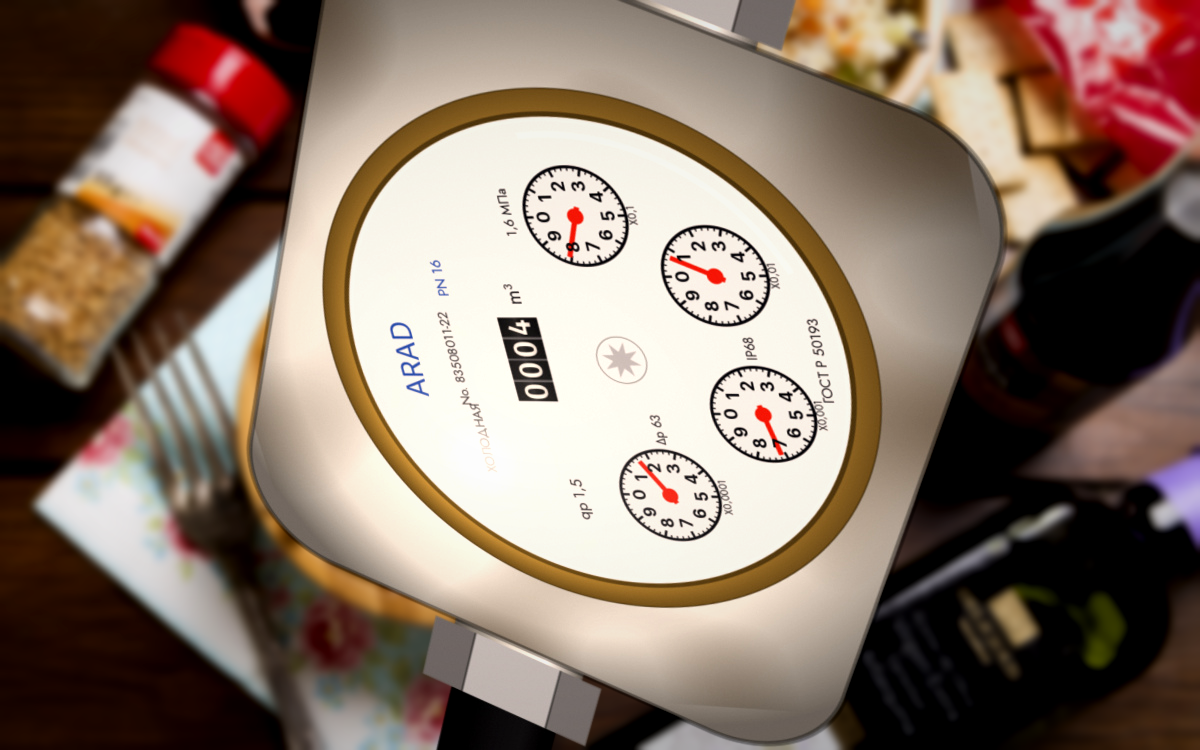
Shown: 4.8071m³
